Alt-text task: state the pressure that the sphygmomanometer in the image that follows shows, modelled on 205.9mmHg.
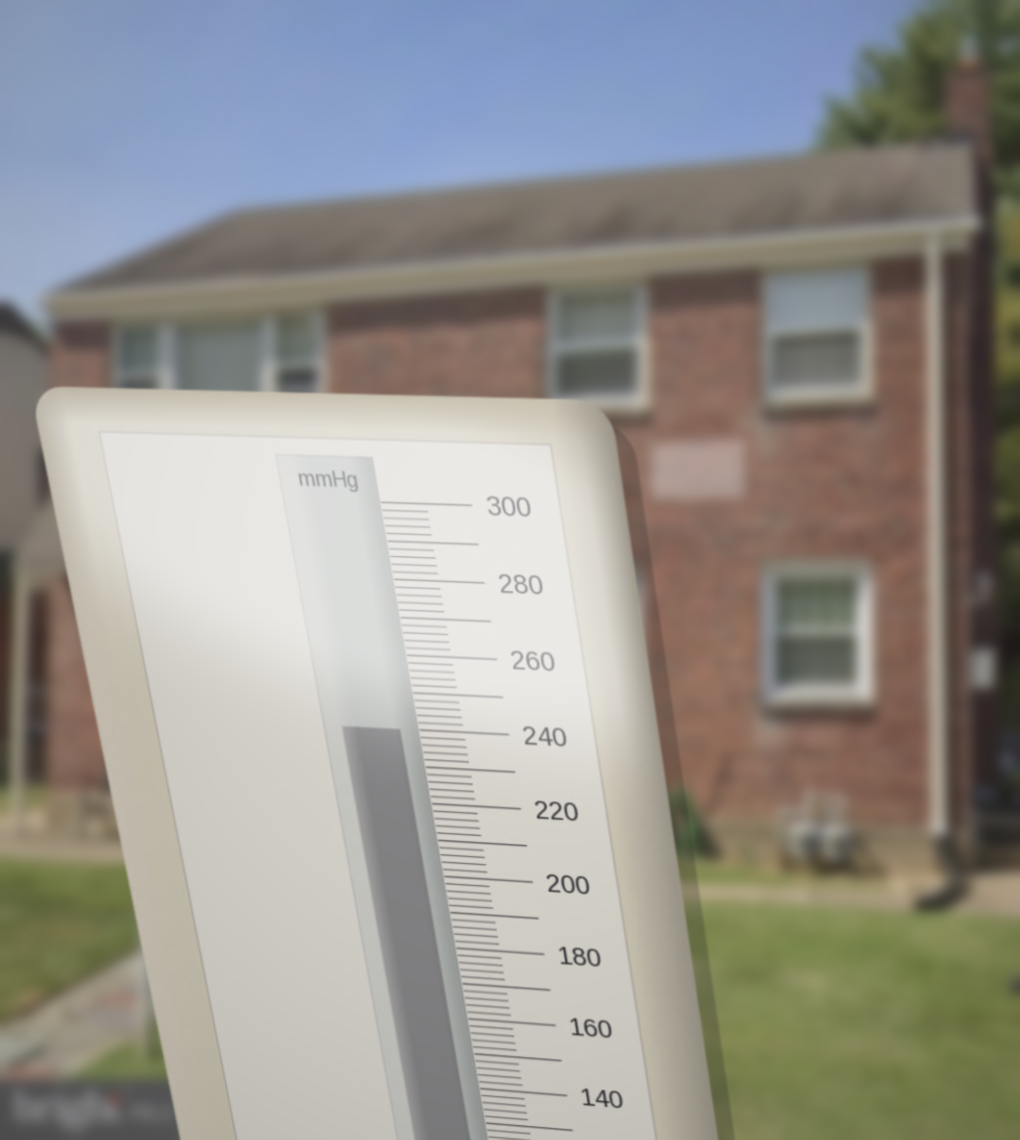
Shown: 240mmHg
